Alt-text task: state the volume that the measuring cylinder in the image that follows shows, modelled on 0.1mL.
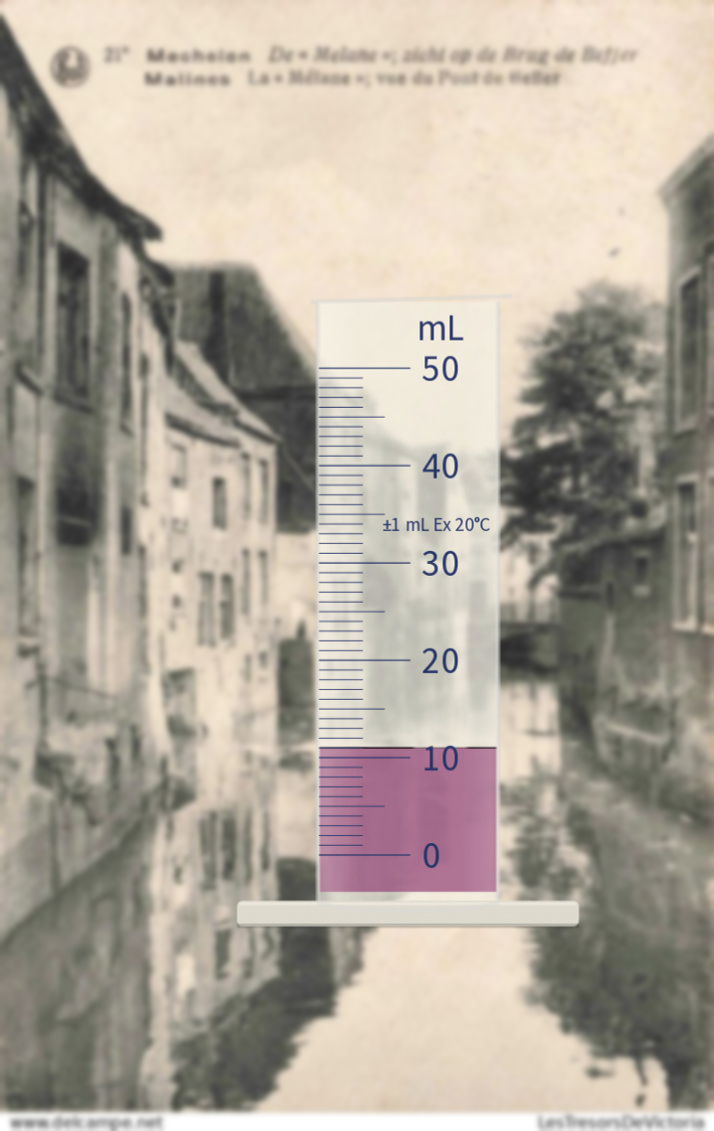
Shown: 11mL
